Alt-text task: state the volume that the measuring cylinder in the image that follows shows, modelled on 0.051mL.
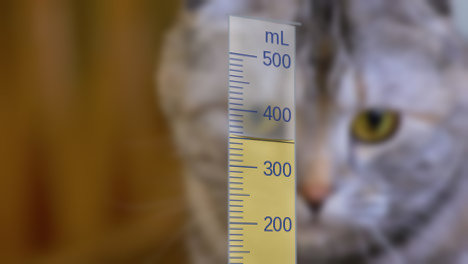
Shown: 350mL
